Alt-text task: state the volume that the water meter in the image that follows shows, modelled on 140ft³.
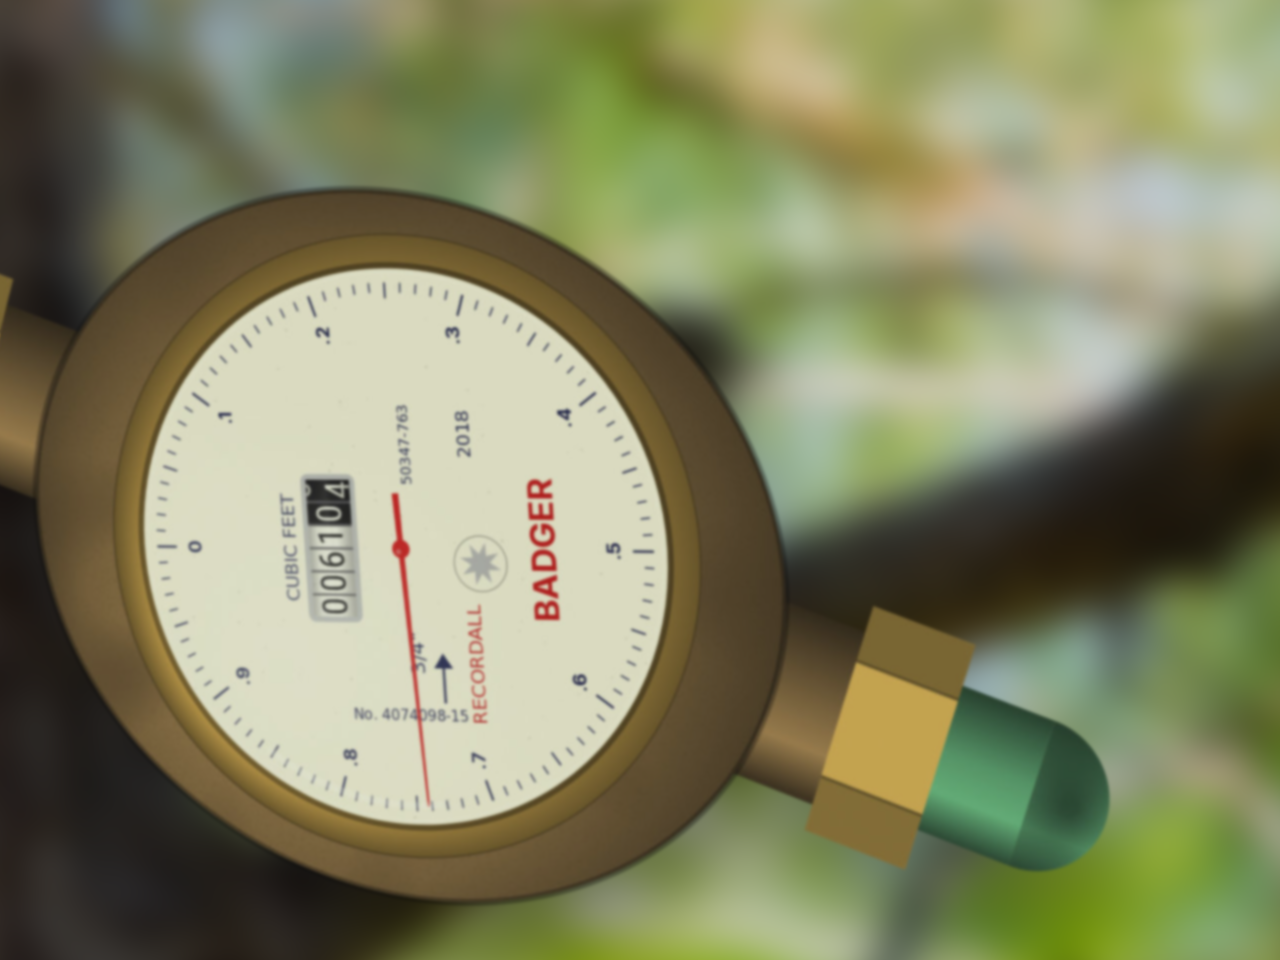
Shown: 6103.74ft³
